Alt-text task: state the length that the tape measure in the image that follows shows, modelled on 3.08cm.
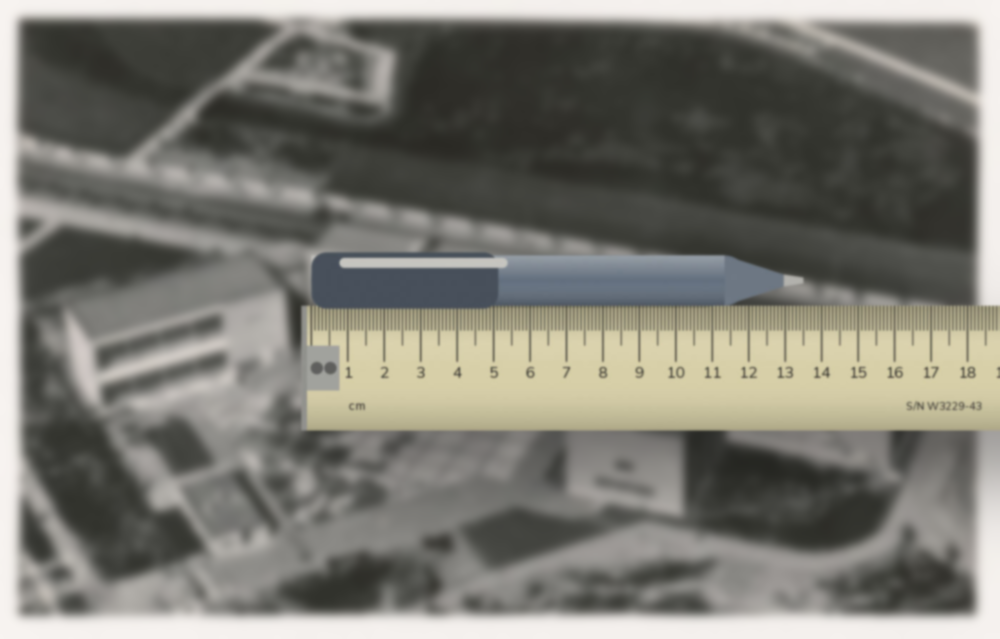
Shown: 13.5cm
